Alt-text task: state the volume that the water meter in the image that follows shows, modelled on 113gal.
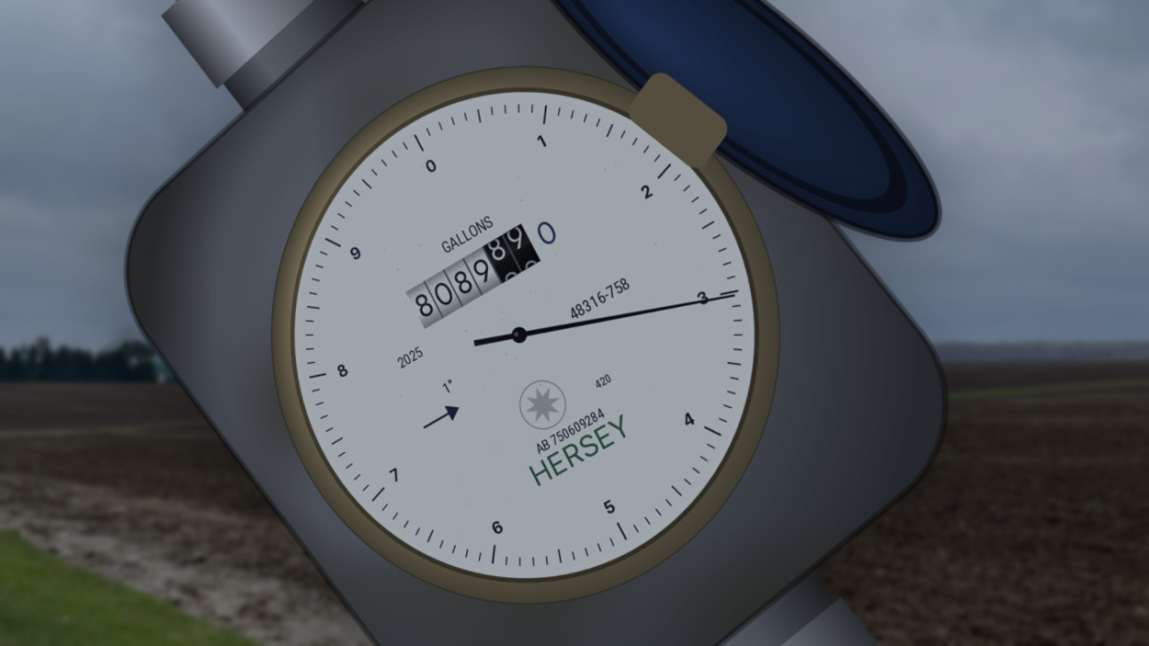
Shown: 8089893.0gal
